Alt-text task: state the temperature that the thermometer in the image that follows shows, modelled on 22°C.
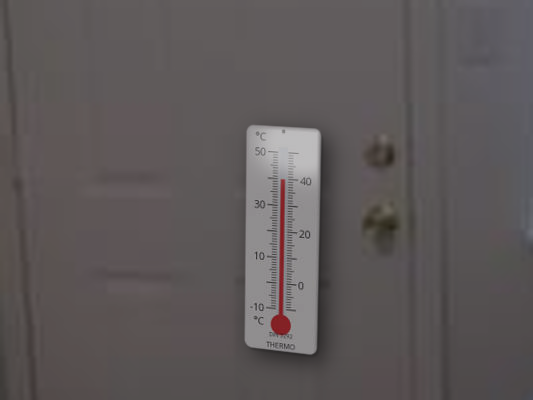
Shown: 40°C
